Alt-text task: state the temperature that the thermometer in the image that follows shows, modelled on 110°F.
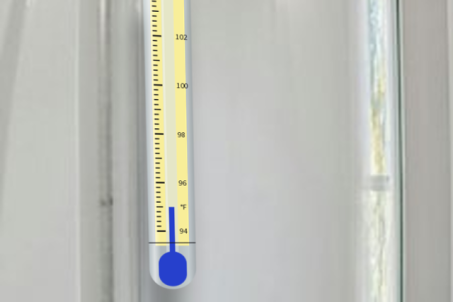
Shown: 95°F
